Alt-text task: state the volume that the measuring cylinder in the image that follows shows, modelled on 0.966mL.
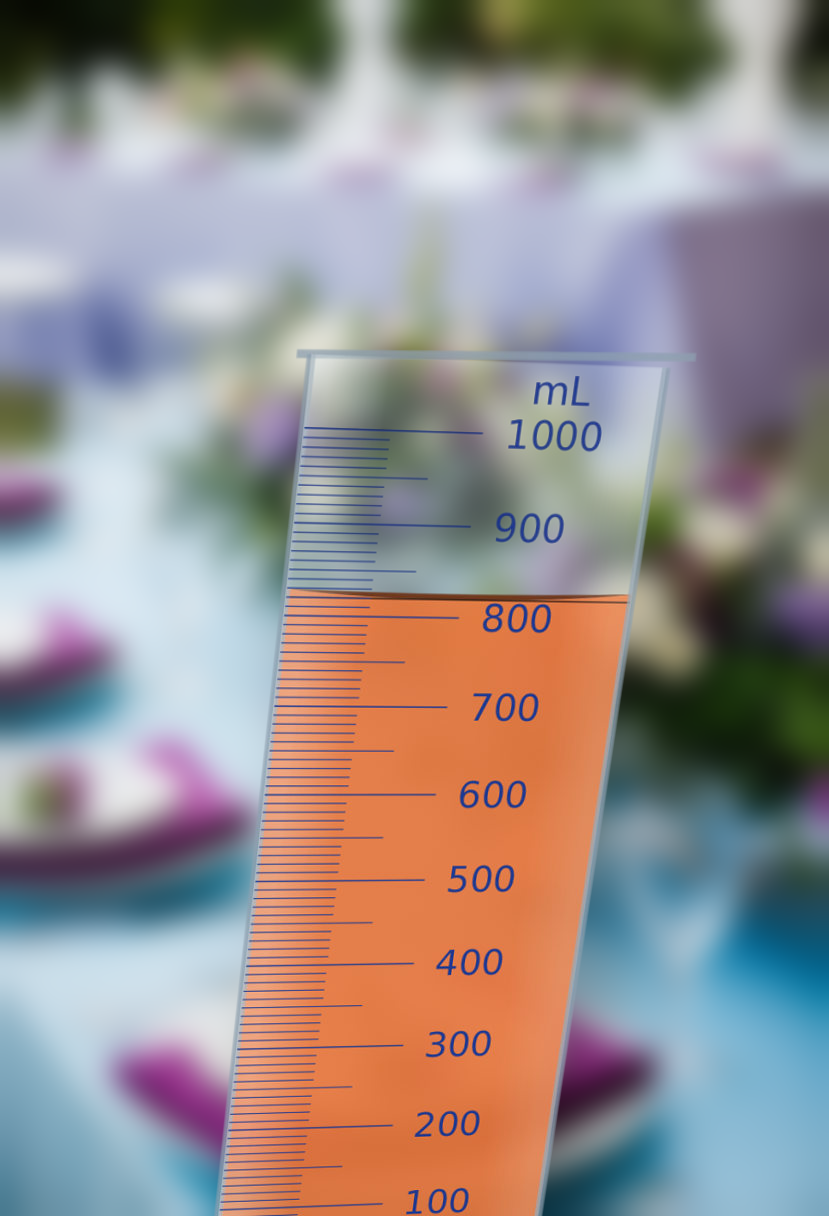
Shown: 820mL
